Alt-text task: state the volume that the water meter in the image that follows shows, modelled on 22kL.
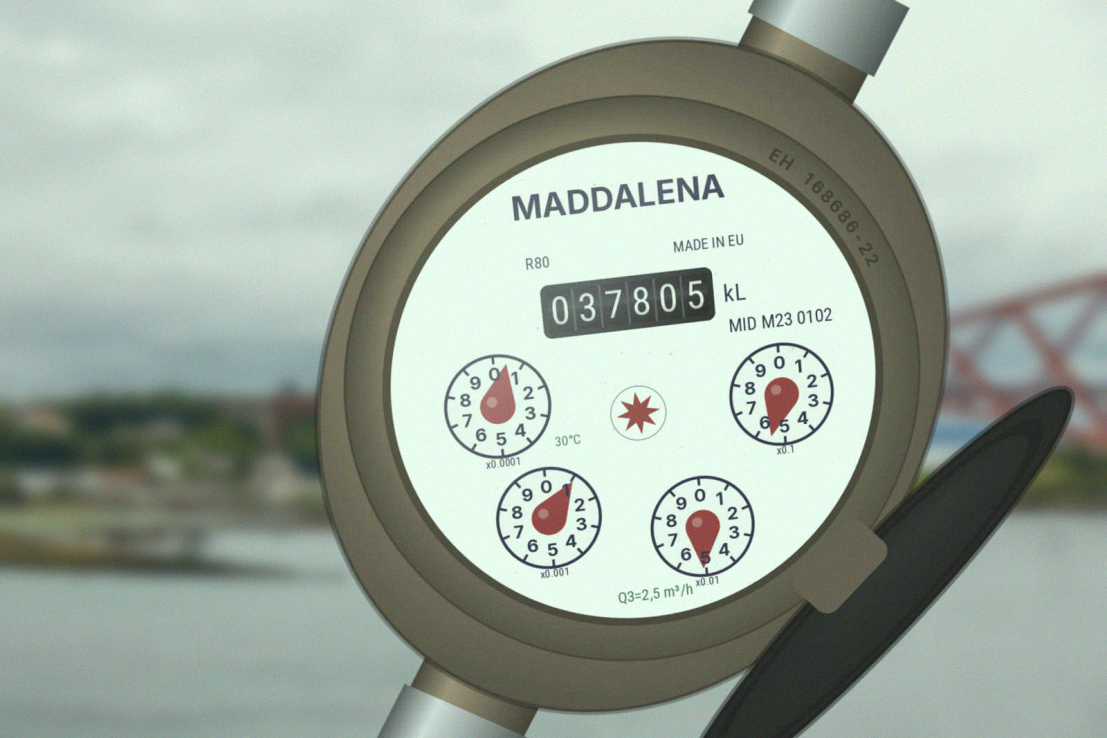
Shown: 37805.5510kL
